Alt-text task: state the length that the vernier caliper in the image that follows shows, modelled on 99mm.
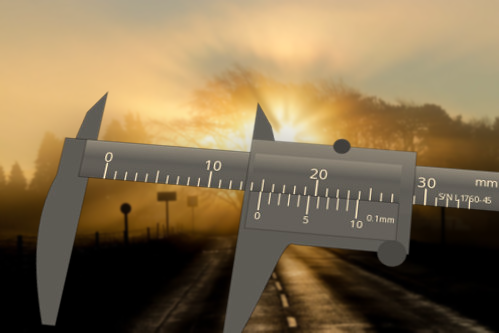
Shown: 14.9mm
